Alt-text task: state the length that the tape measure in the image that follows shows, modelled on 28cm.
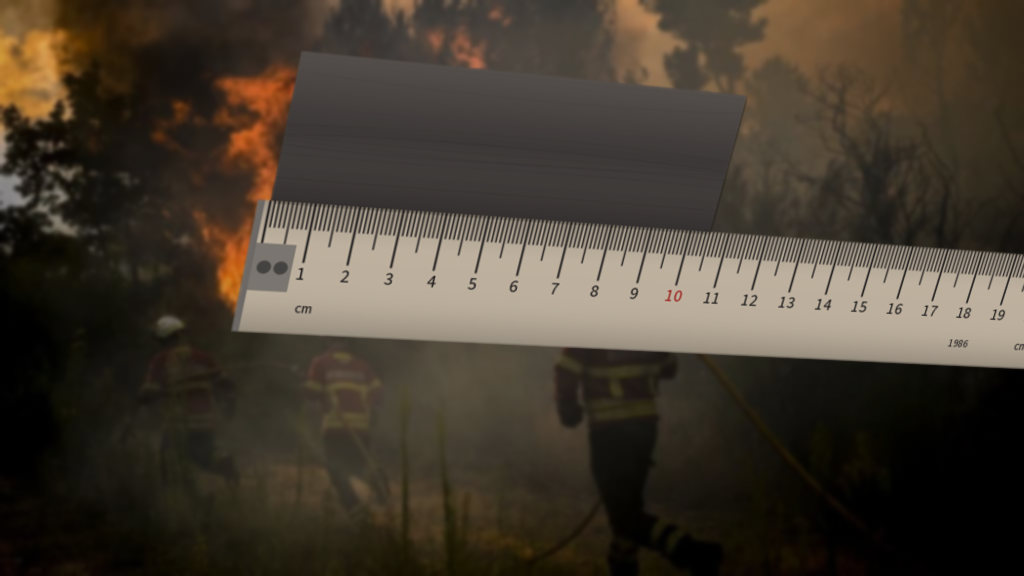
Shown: 10.5cm
